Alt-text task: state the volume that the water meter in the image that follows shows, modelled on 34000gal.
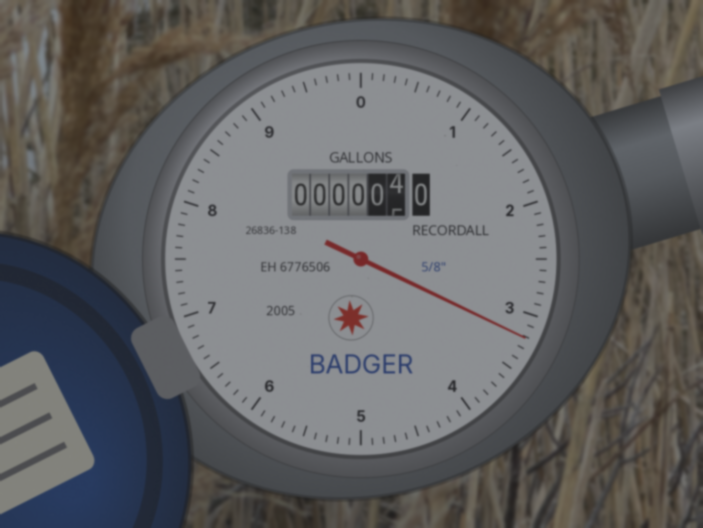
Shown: 43.2gal
